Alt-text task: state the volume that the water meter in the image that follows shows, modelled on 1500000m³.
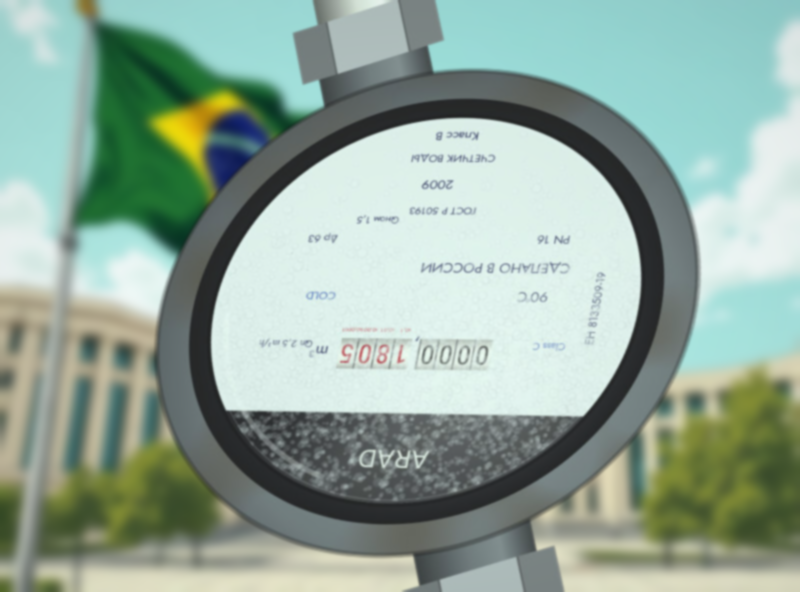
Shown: 0.1805m³
